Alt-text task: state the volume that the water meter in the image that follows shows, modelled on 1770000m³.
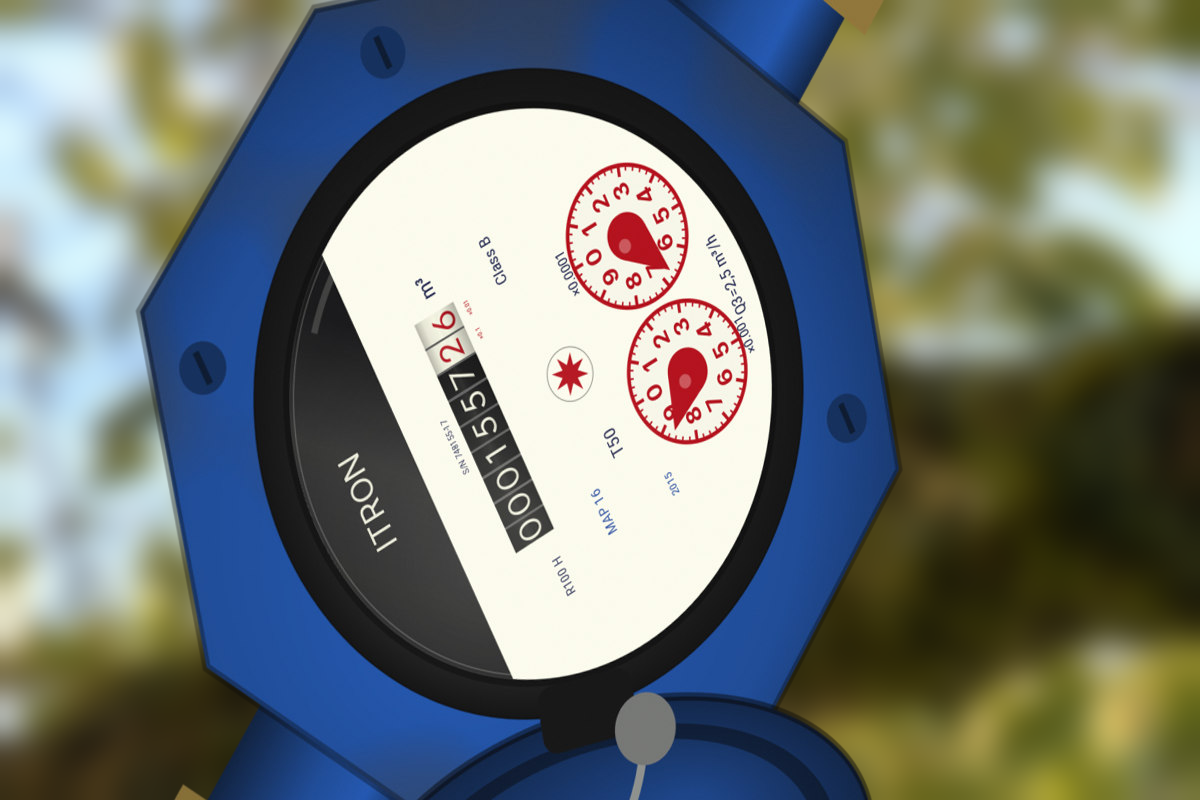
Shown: 1557.2586m³
